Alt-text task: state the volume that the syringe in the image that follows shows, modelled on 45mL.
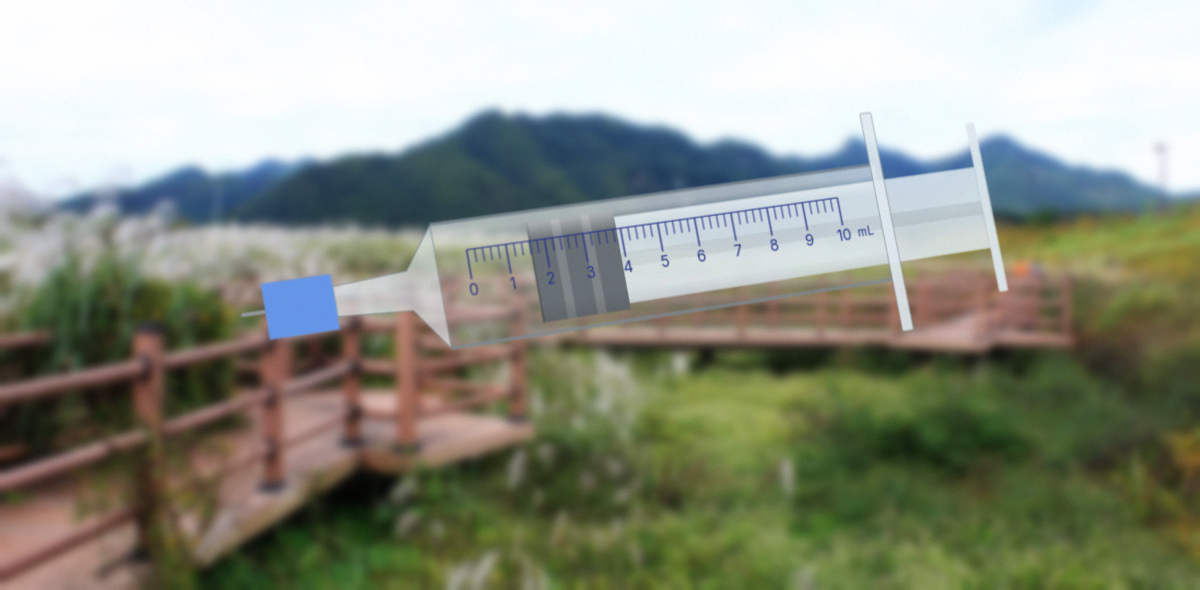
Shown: 1.6mL
